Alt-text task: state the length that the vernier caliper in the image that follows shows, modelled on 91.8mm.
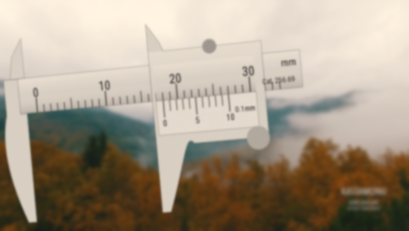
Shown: 18.0mm
